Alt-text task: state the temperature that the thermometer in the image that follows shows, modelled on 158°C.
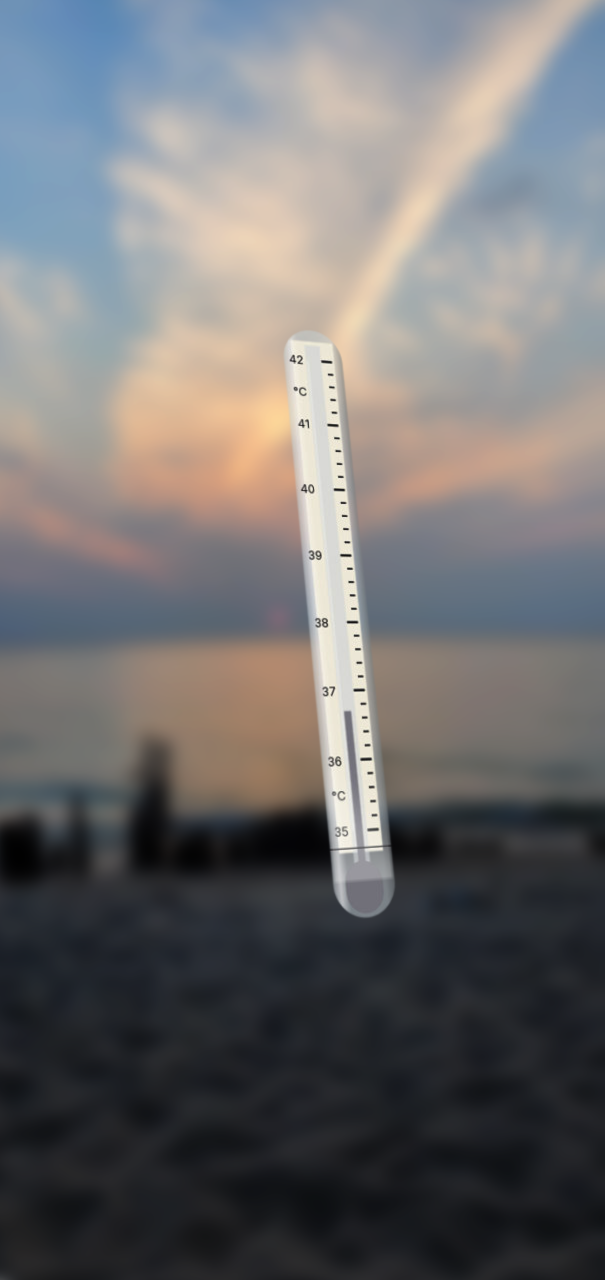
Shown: 36.7°C
